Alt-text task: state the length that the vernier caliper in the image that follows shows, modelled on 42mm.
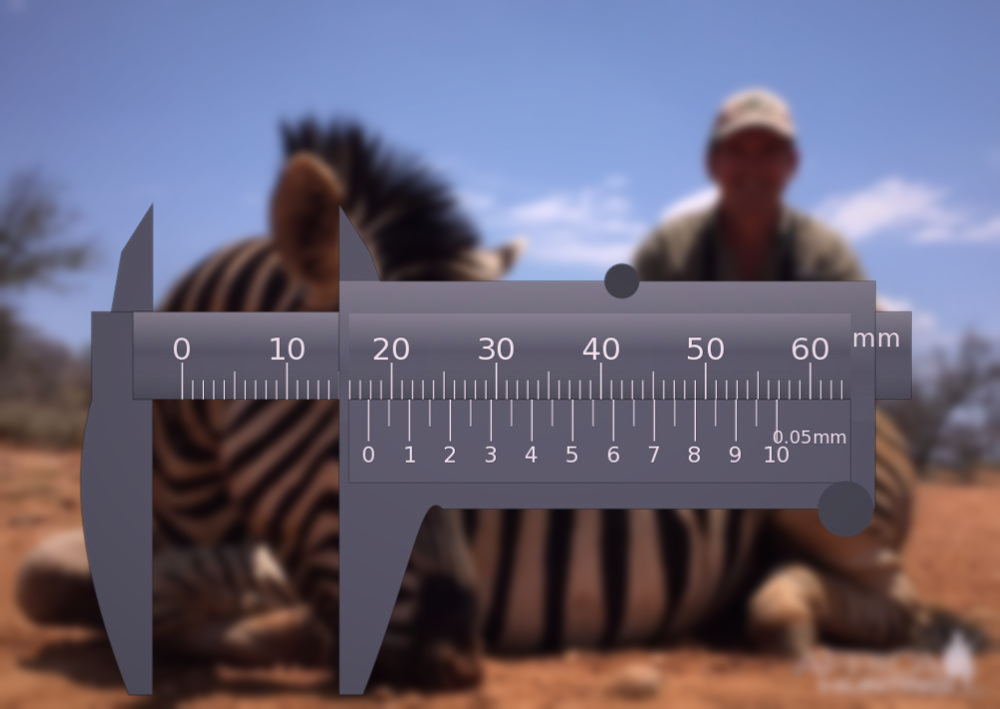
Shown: 17.8mm
